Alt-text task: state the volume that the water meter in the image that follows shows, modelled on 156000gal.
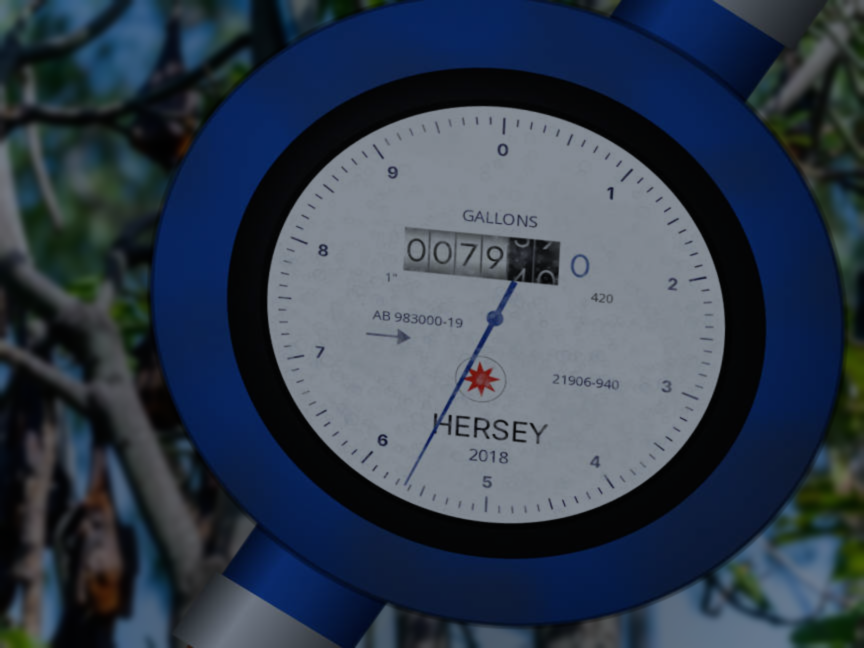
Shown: 79395.6gal
